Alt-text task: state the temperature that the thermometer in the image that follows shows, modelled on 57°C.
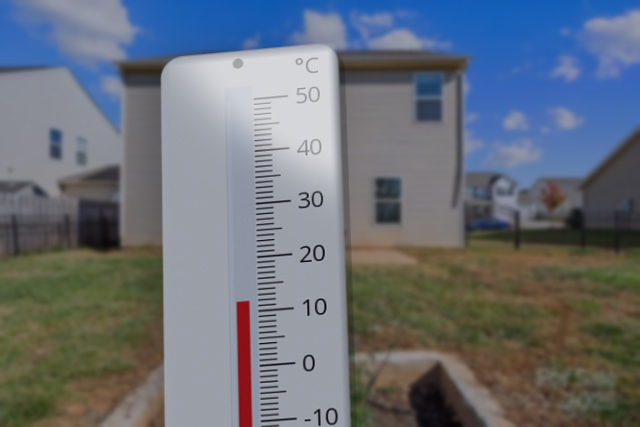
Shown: 12°C
